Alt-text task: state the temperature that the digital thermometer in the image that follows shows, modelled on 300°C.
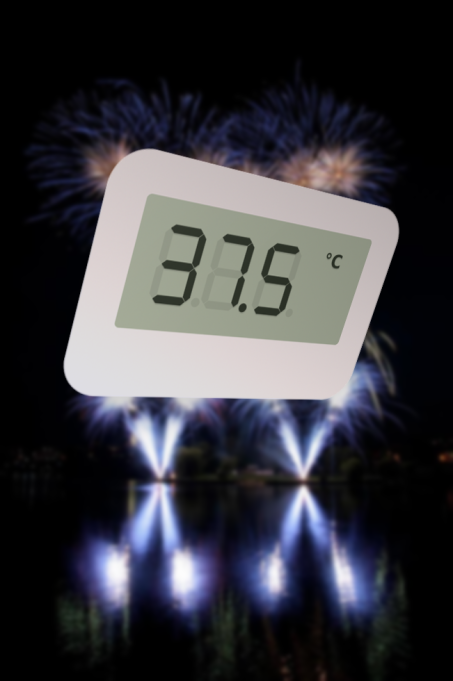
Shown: 37.5°C
